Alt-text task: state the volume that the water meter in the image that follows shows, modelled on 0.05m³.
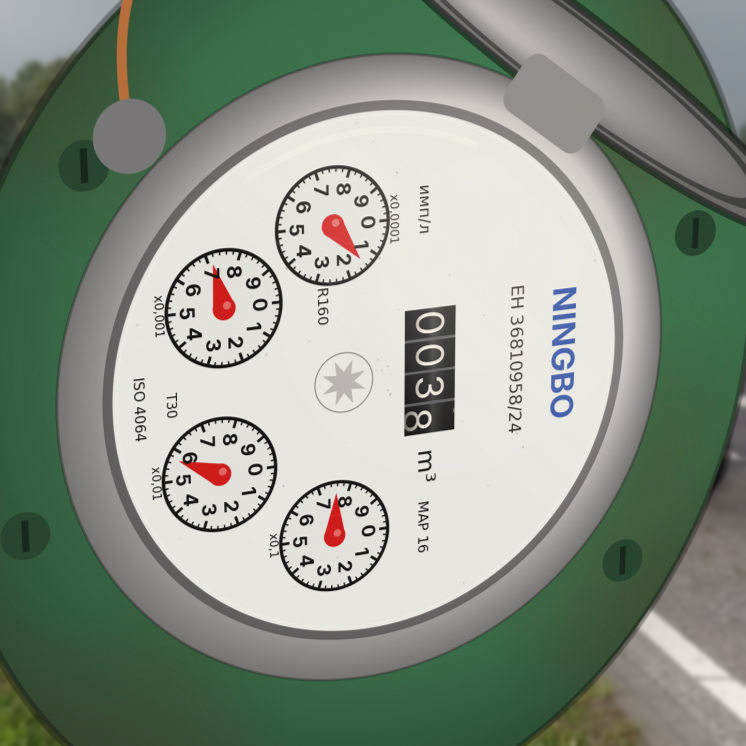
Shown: 37.7571m³
